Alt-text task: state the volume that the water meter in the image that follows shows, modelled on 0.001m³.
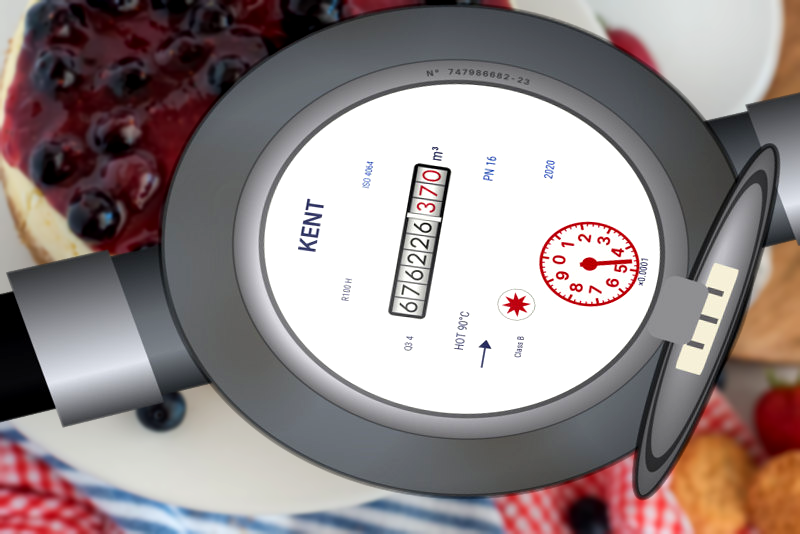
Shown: 676226.3704m³
